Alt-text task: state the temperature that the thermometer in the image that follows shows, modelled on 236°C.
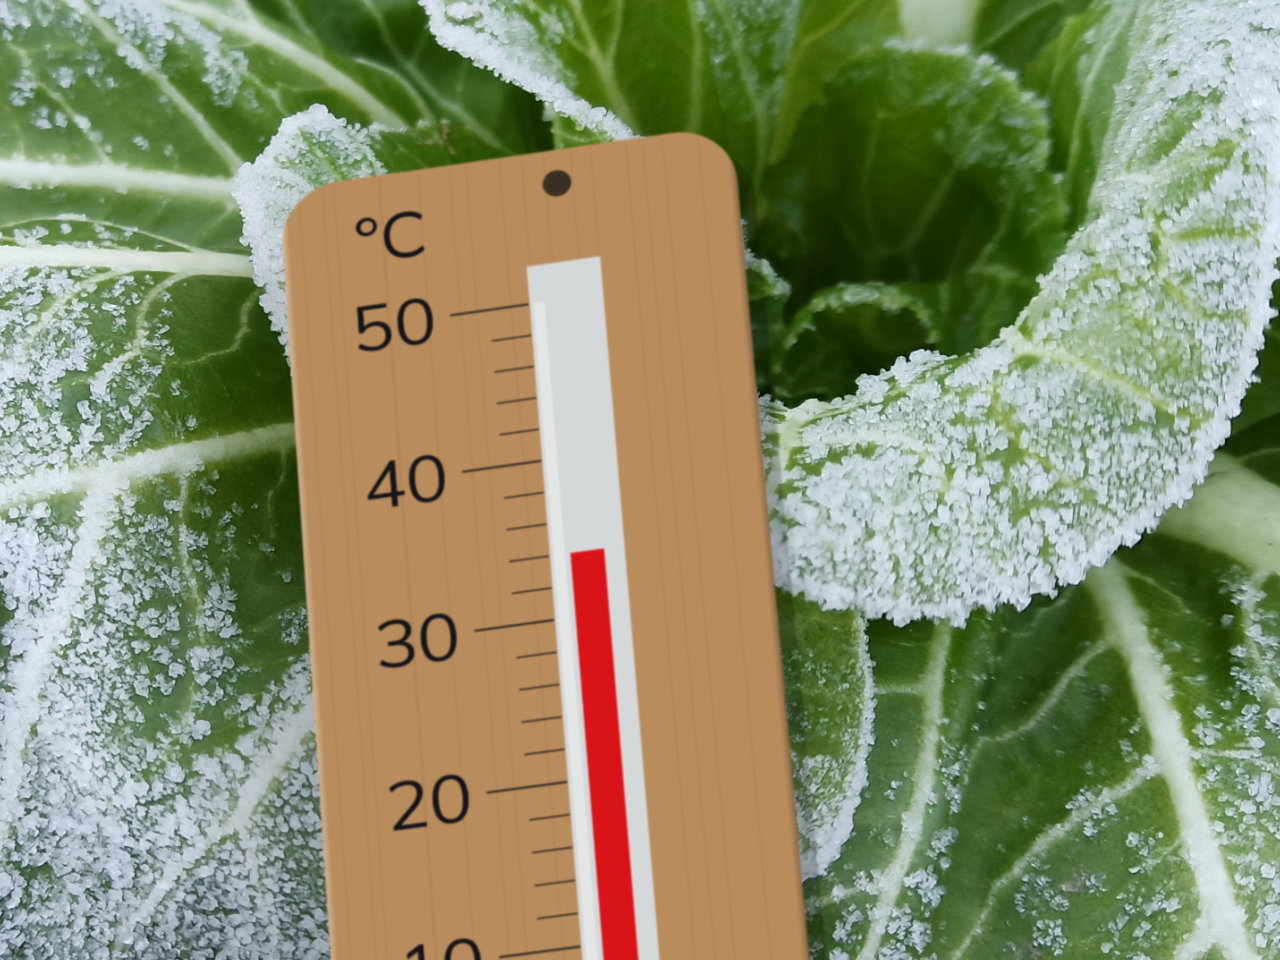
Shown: 34°C
